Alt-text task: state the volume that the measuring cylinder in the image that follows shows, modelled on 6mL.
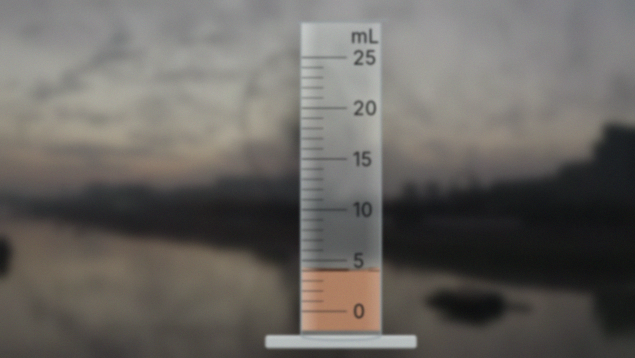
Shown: 4mL
